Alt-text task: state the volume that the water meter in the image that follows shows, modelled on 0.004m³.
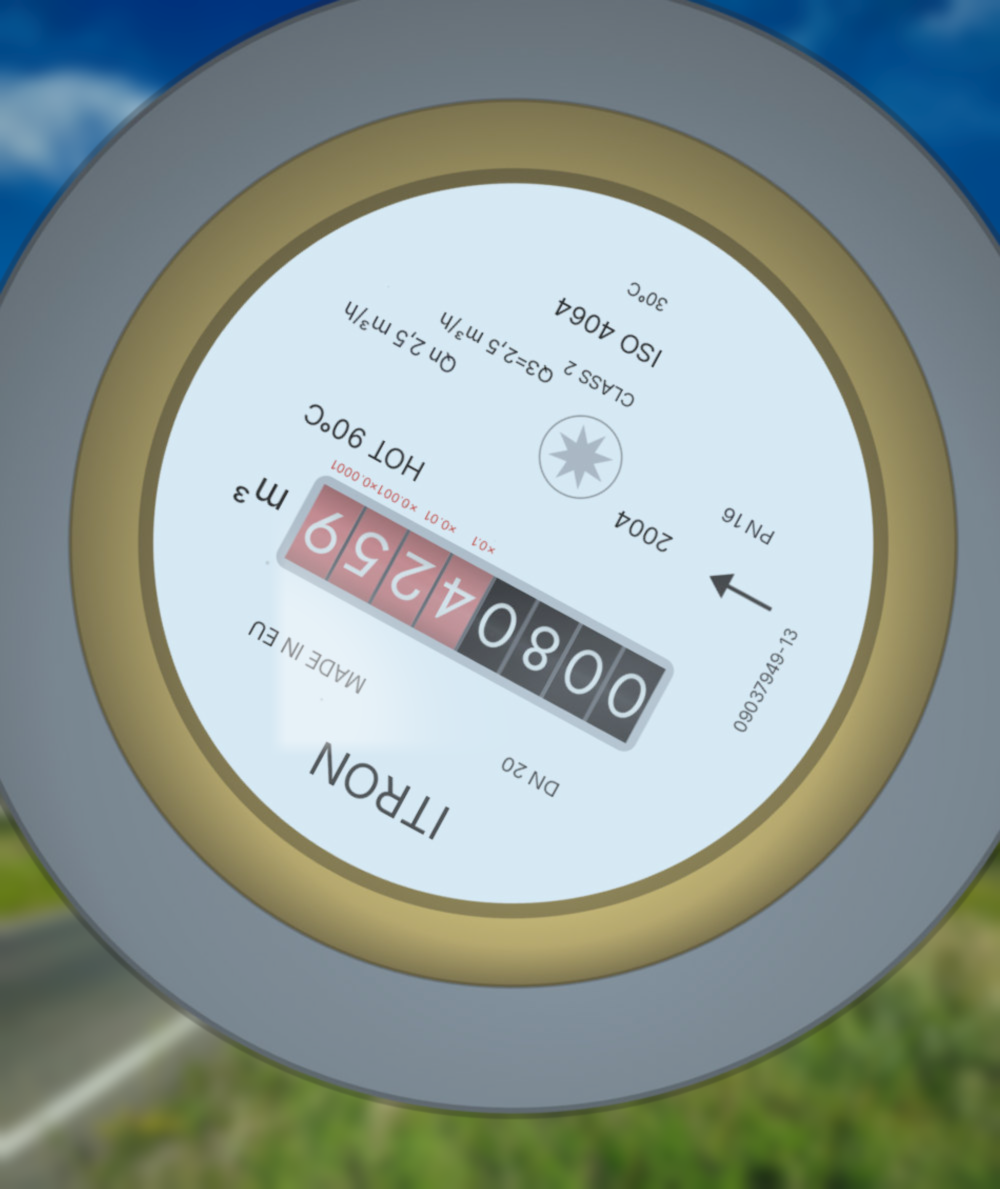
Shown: 80.4259m³
